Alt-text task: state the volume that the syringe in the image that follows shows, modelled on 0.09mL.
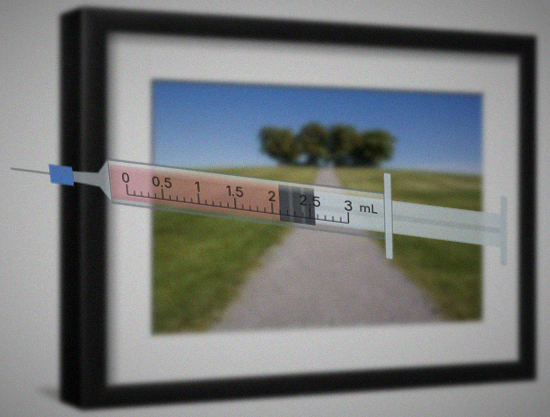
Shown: 2.1mL
